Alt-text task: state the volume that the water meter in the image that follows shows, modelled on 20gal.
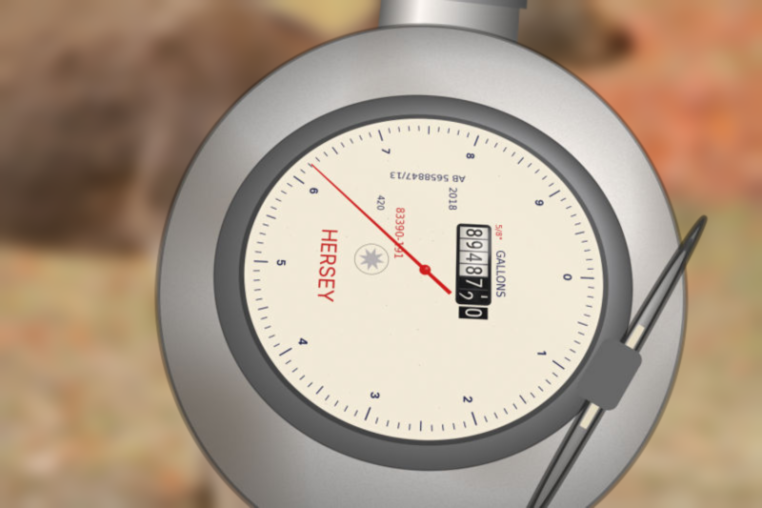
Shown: 8948716.2gal
